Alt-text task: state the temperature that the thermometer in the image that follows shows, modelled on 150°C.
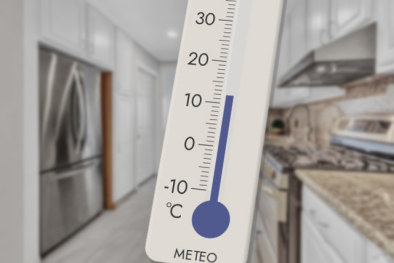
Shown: 12°C
